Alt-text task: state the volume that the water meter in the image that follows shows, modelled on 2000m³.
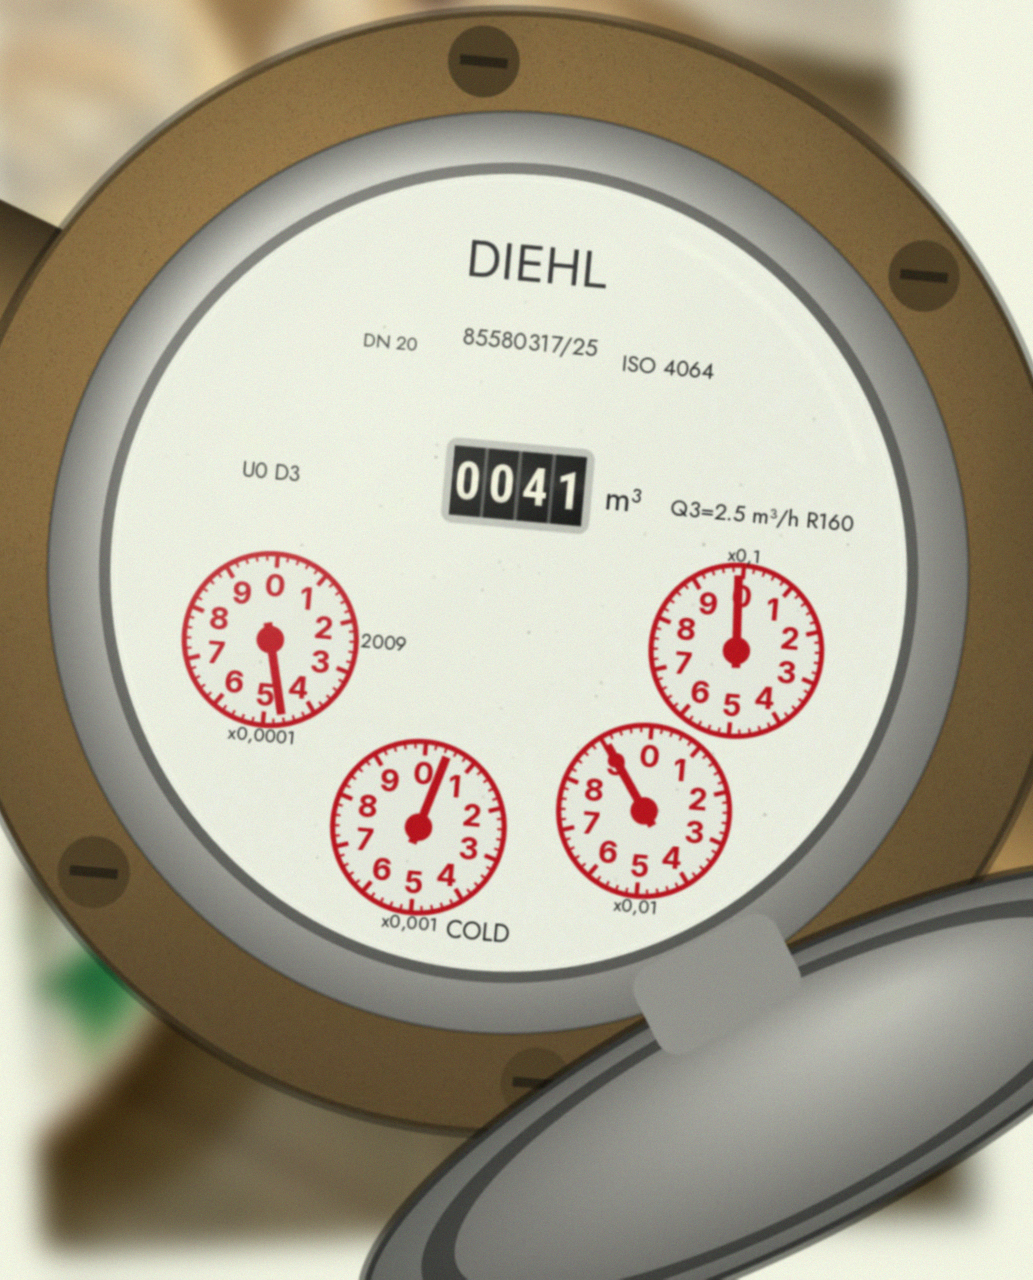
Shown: 40.9904m³
